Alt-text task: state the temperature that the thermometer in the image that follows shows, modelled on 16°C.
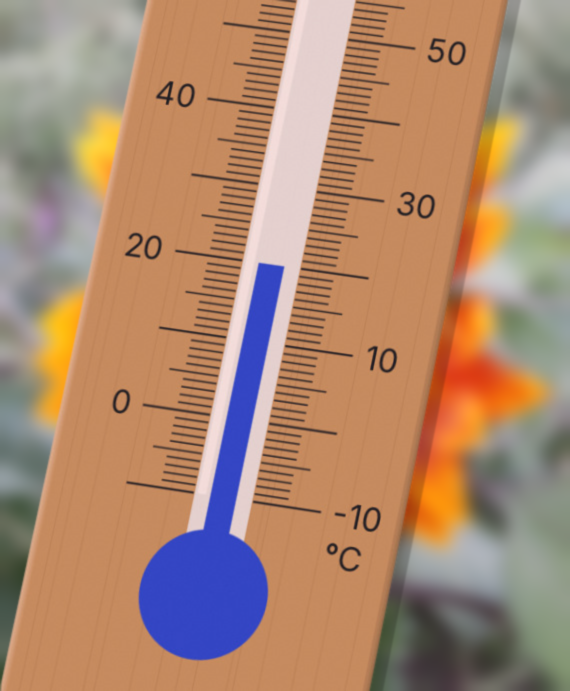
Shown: 20°C
